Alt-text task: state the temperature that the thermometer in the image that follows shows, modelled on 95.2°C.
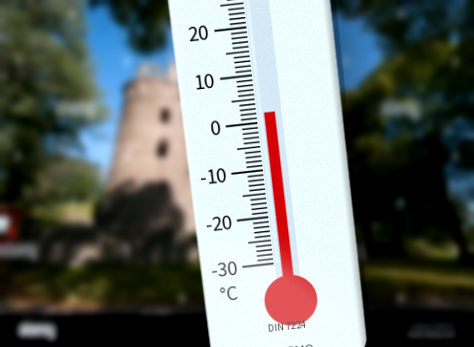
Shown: 2°C
